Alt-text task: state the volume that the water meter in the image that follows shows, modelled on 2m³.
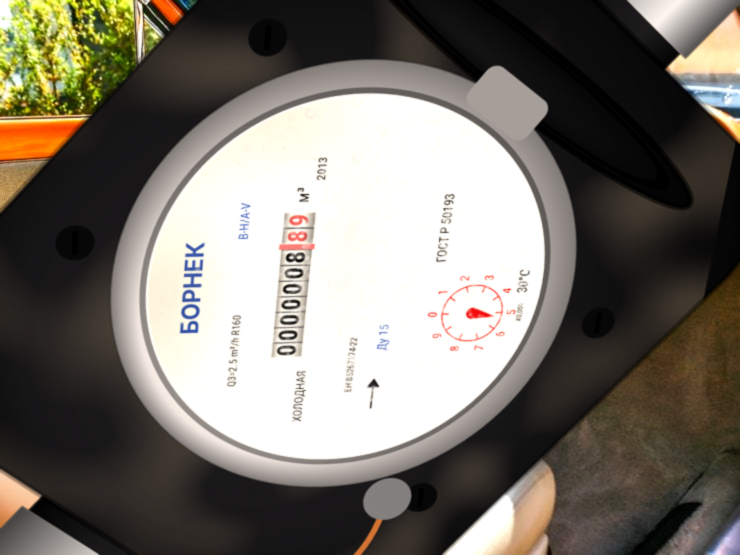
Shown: 8.895m³
